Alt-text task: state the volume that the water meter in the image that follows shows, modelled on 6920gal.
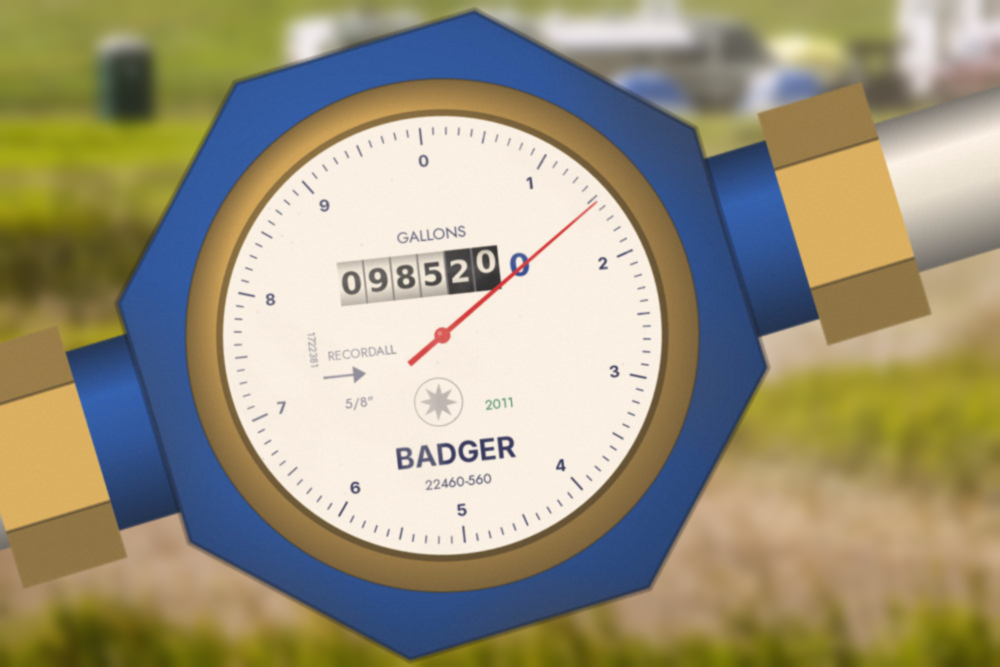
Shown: 985201.5gal
